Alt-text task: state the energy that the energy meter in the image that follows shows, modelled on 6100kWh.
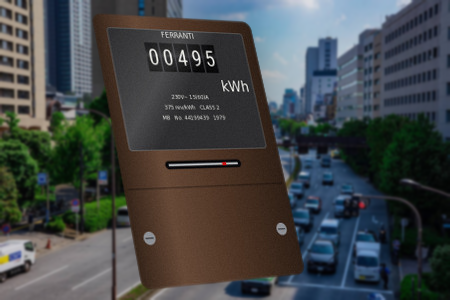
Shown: 495kWh
